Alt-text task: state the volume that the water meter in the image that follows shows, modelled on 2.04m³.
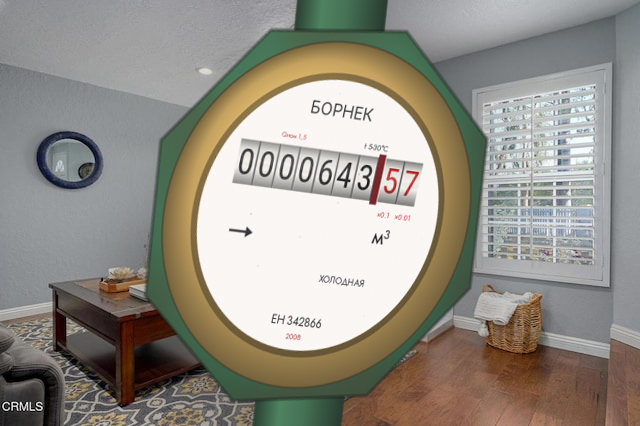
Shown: 643.57m³
